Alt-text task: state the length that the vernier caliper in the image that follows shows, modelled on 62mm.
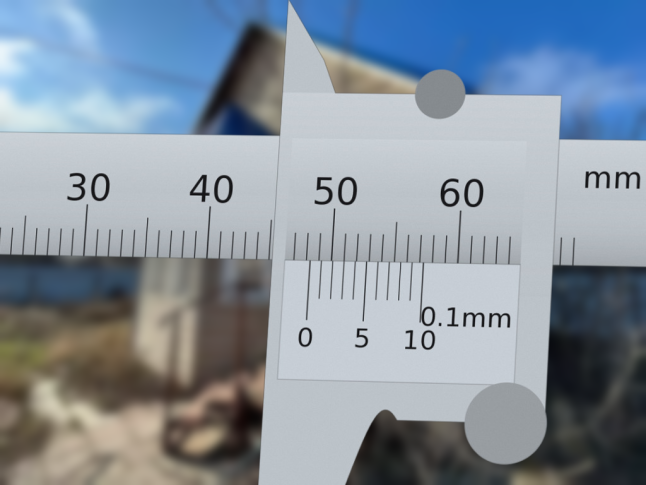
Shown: 48.3mm
